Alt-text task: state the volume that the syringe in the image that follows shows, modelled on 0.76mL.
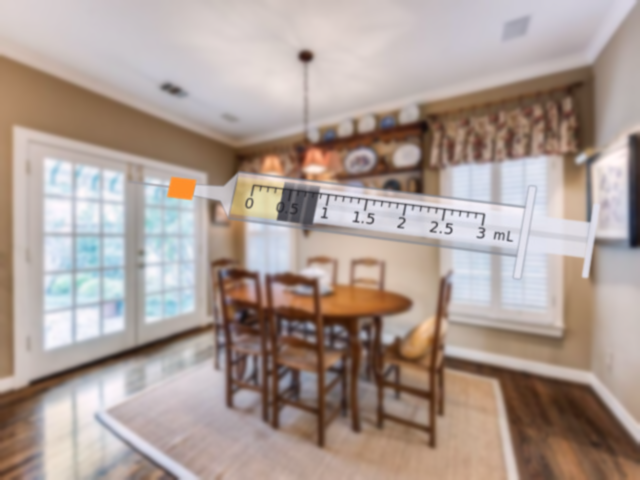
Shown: 0.4mL
